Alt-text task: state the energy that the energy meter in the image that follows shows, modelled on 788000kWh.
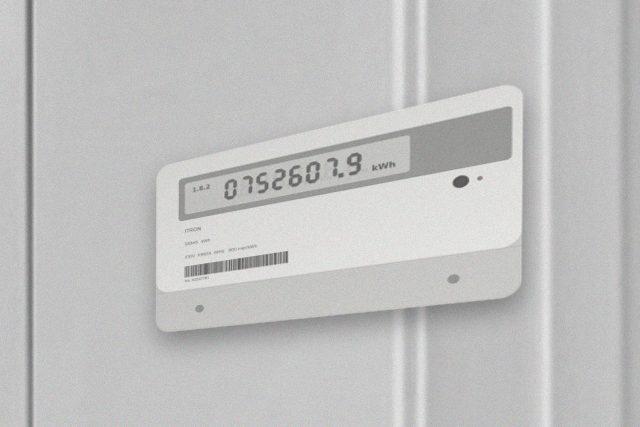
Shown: 752607.9kWh
